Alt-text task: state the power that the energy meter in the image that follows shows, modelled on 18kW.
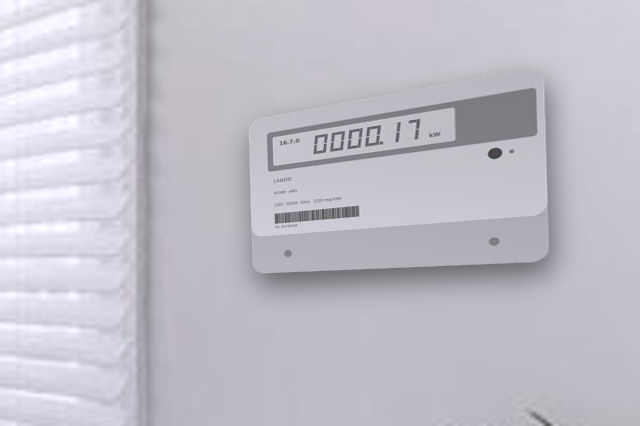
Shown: 0.17kW
